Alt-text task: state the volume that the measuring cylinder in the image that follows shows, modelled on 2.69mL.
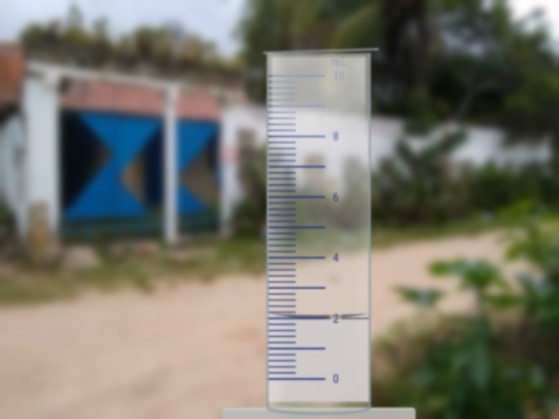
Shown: 2mL
